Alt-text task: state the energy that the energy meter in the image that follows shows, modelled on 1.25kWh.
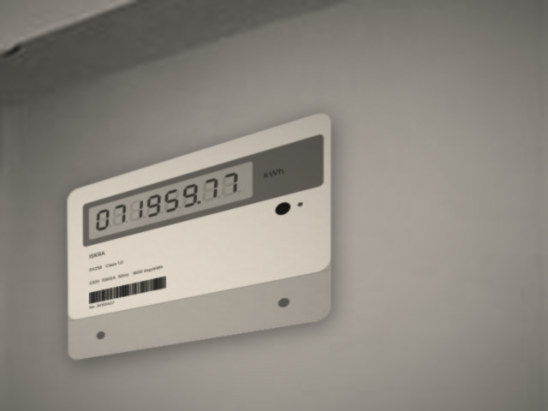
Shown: 71959.77kWh
